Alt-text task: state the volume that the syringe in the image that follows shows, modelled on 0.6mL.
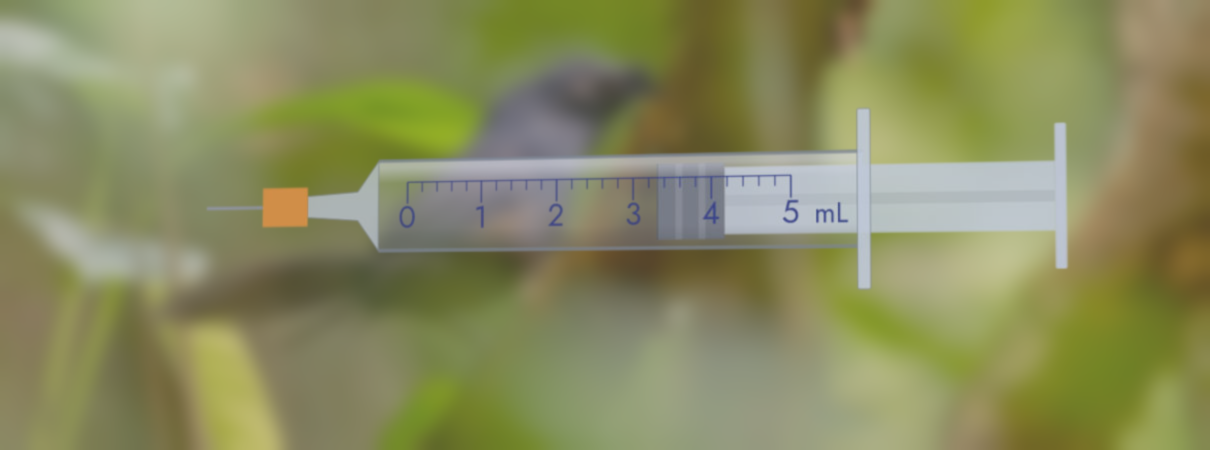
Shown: 3.3mL
